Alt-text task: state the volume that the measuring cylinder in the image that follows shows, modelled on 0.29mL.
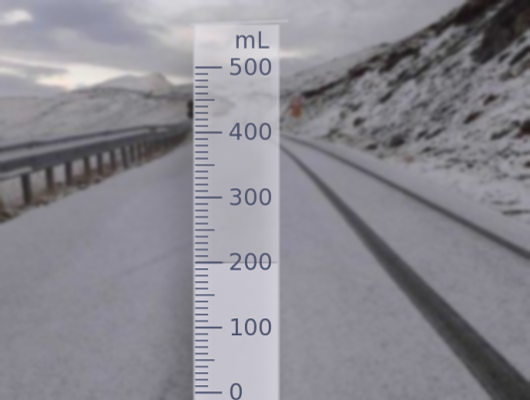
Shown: 200mL
